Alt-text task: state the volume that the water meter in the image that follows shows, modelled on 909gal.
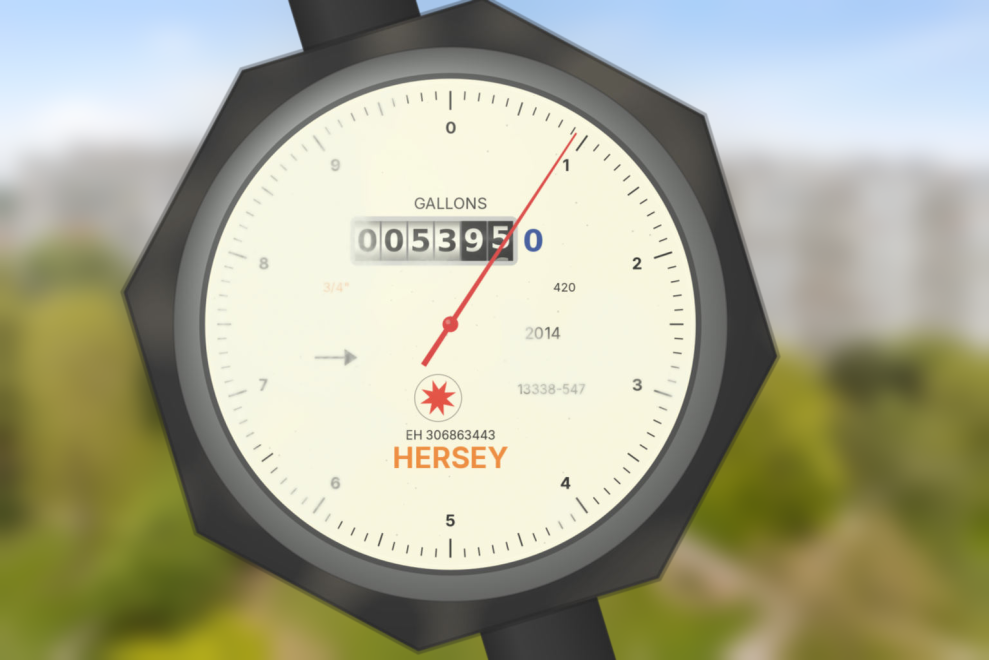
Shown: 53950.9gal
